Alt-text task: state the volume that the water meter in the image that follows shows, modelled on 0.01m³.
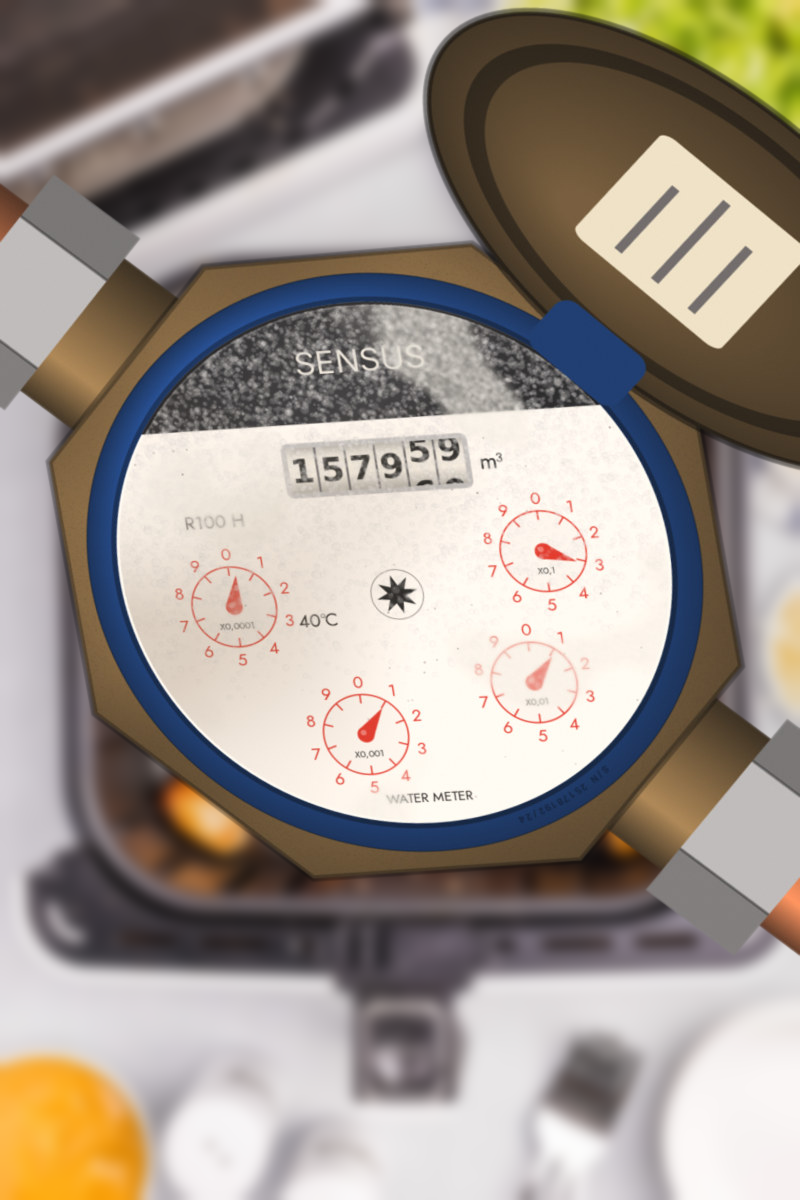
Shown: 157959.3110m³
